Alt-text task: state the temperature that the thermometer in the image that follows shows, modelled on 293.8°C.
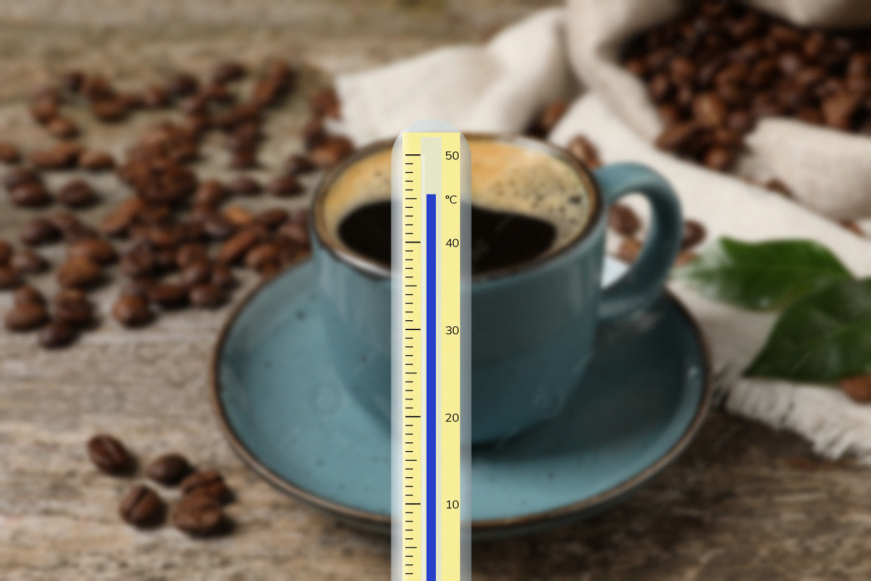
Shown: 45.5°C
